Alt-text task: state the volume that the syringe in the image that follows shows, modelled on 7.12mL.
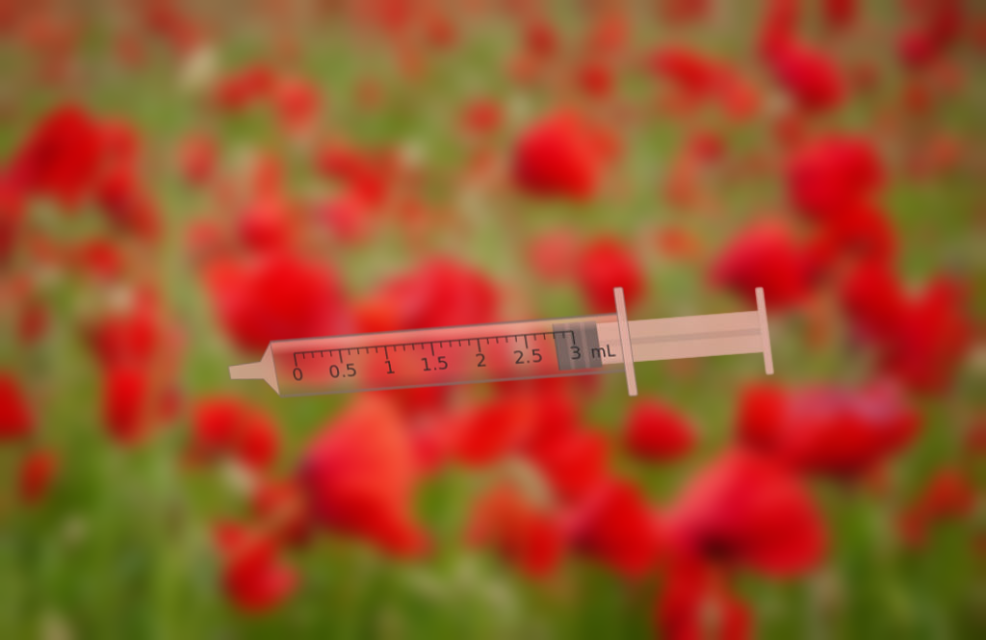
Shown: 2.8mL
